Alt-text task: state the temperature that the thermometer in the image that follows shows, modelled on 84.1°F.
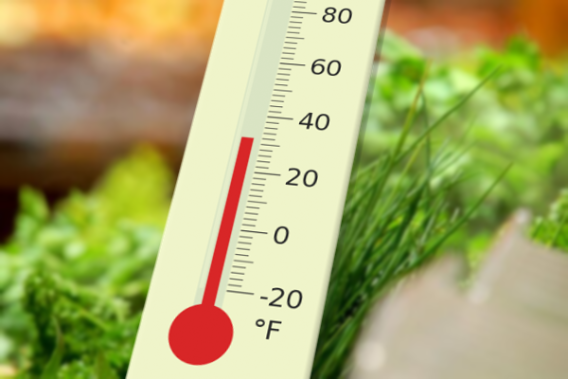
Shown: 32°F
